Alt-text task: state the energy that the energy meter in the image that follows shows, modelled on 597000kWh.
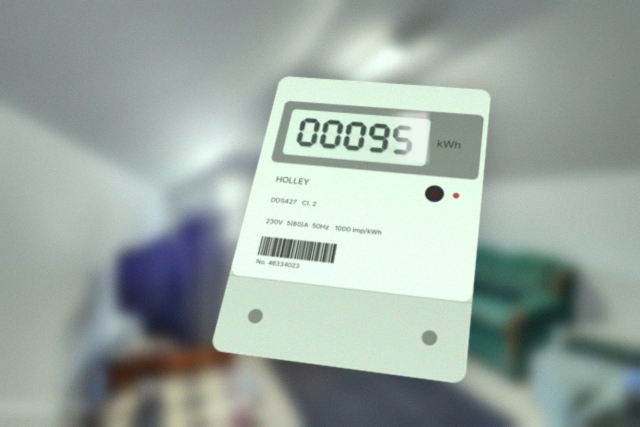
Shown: 95kWh
